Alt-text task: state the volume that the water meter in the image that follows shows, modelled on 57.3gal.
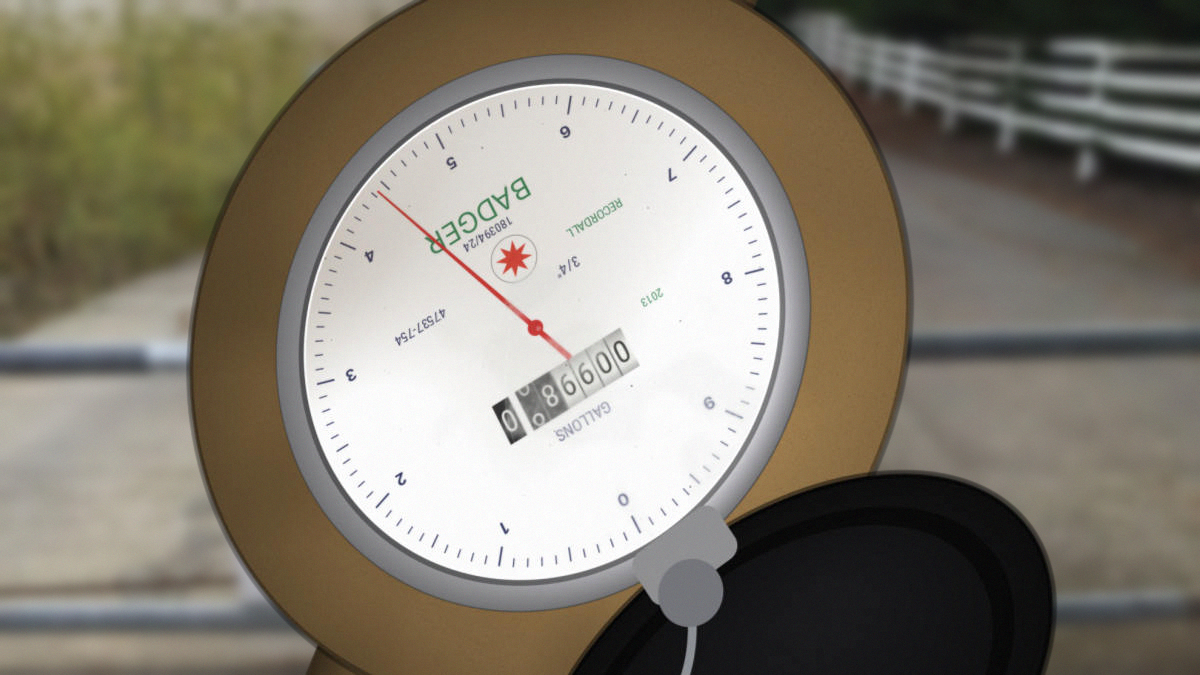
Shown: 99884.4gal
